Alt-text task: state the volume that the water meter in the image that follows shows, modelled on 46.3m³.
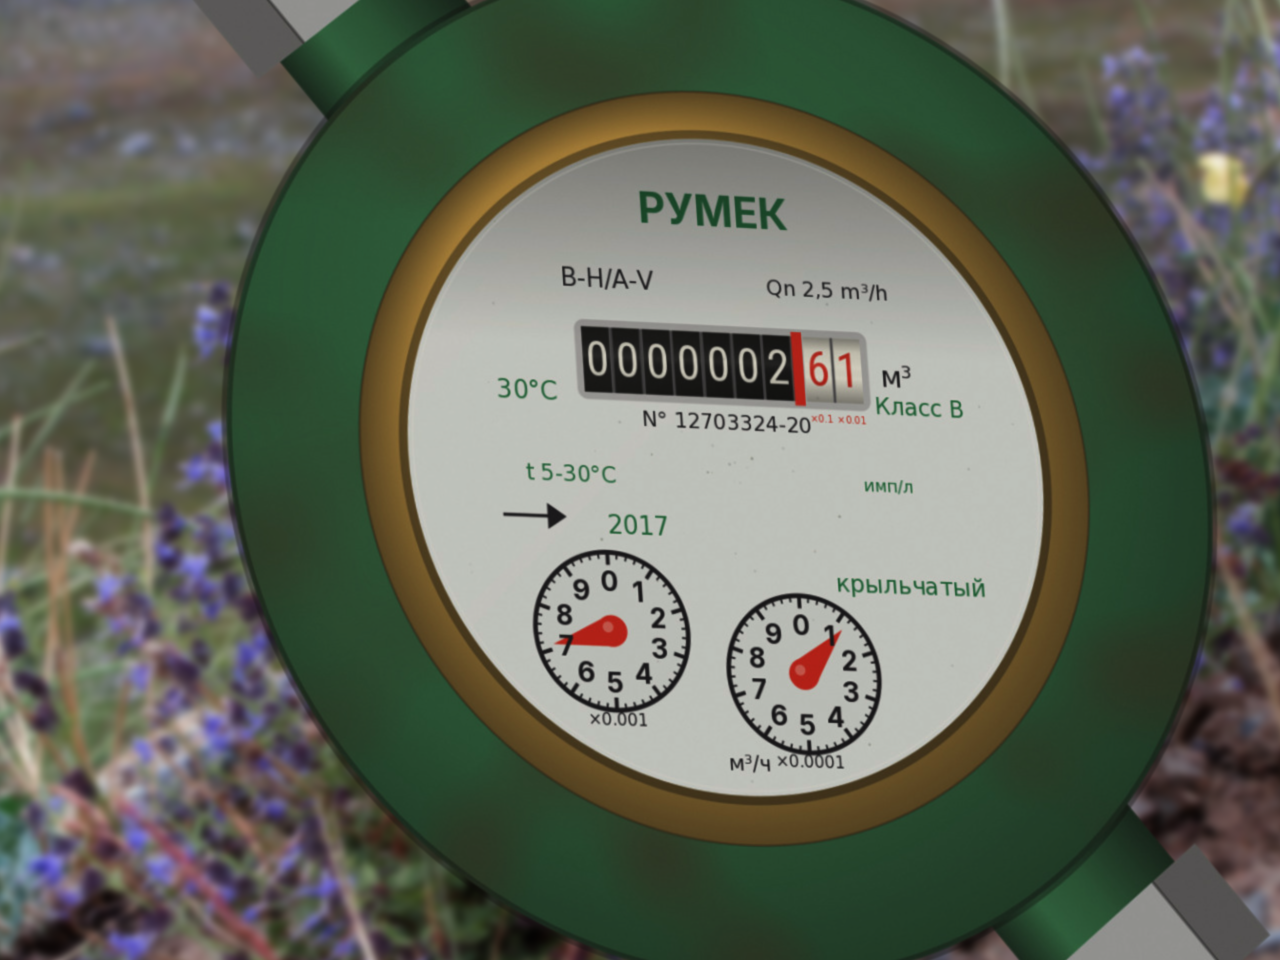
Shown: 2.6171m³
